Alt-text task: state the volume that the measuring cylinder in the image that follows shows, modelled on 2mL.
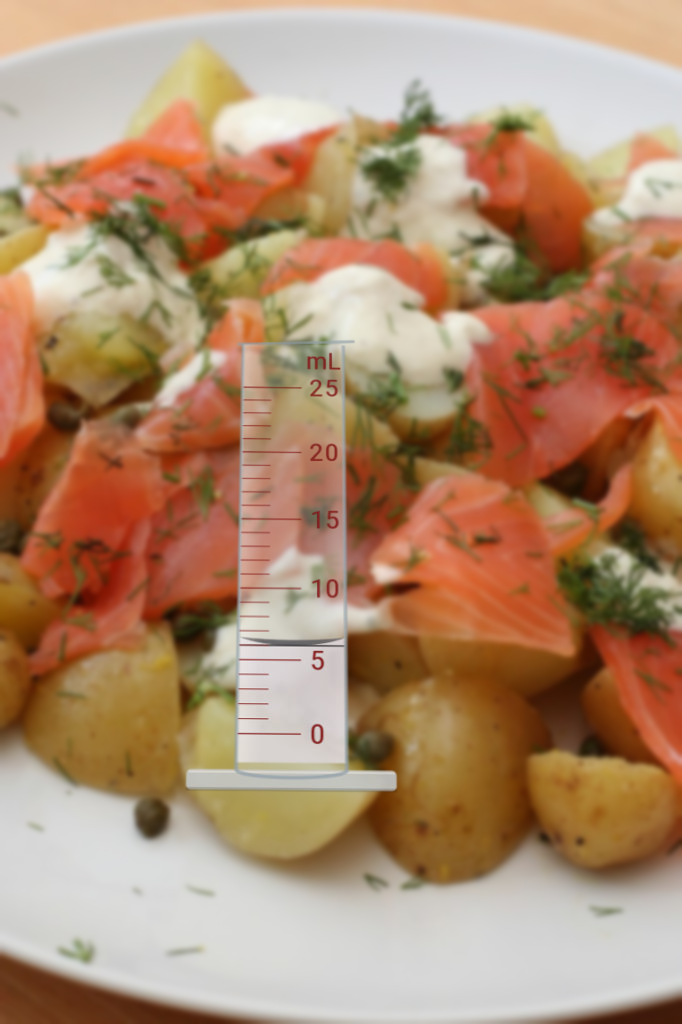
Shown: 6mL
